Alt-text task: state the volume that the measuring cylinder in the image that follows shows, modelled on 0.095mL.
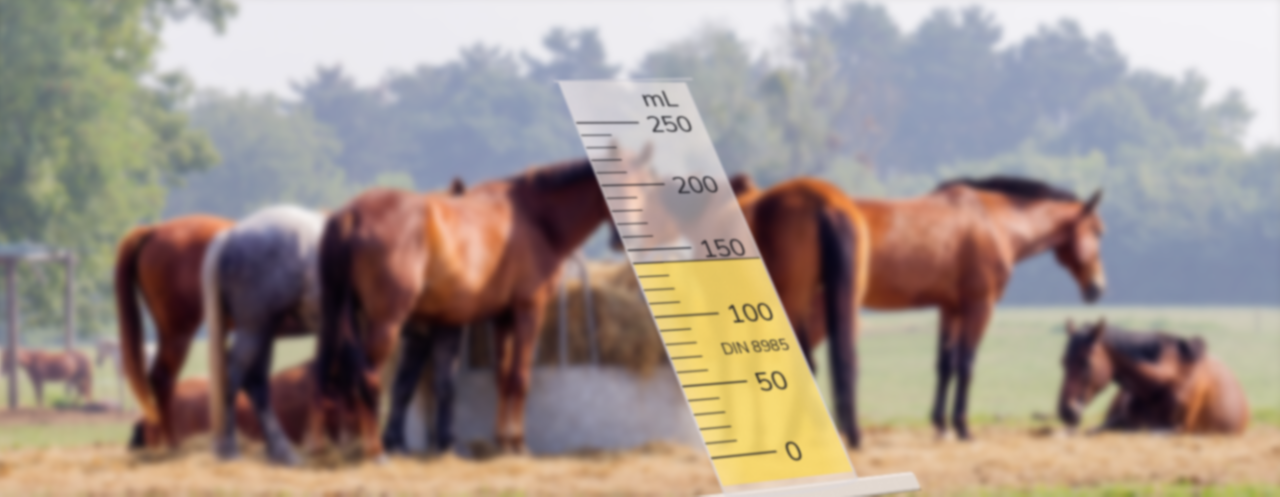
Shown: 140mL
